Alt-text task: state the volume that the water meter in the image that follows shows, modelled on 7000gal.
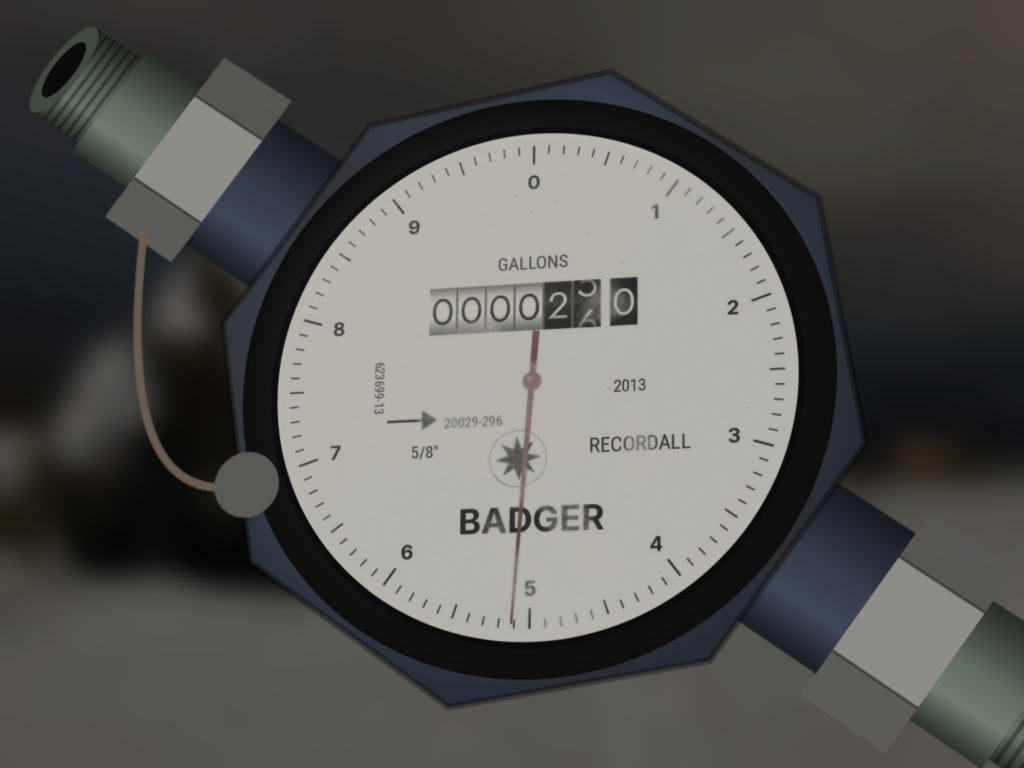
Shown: 255.1gal
